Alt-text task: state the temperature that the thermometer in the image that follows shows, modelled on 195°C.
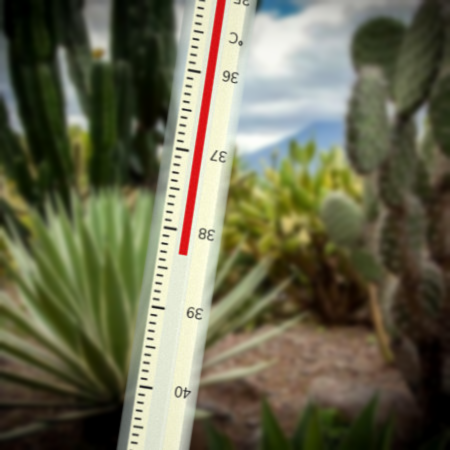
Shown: 38.3°C
